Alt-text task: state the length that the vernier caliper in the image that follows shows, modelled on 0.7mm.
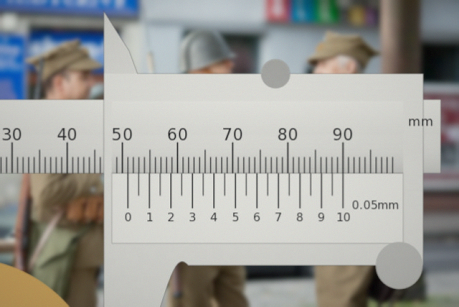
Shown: 51.0mm
